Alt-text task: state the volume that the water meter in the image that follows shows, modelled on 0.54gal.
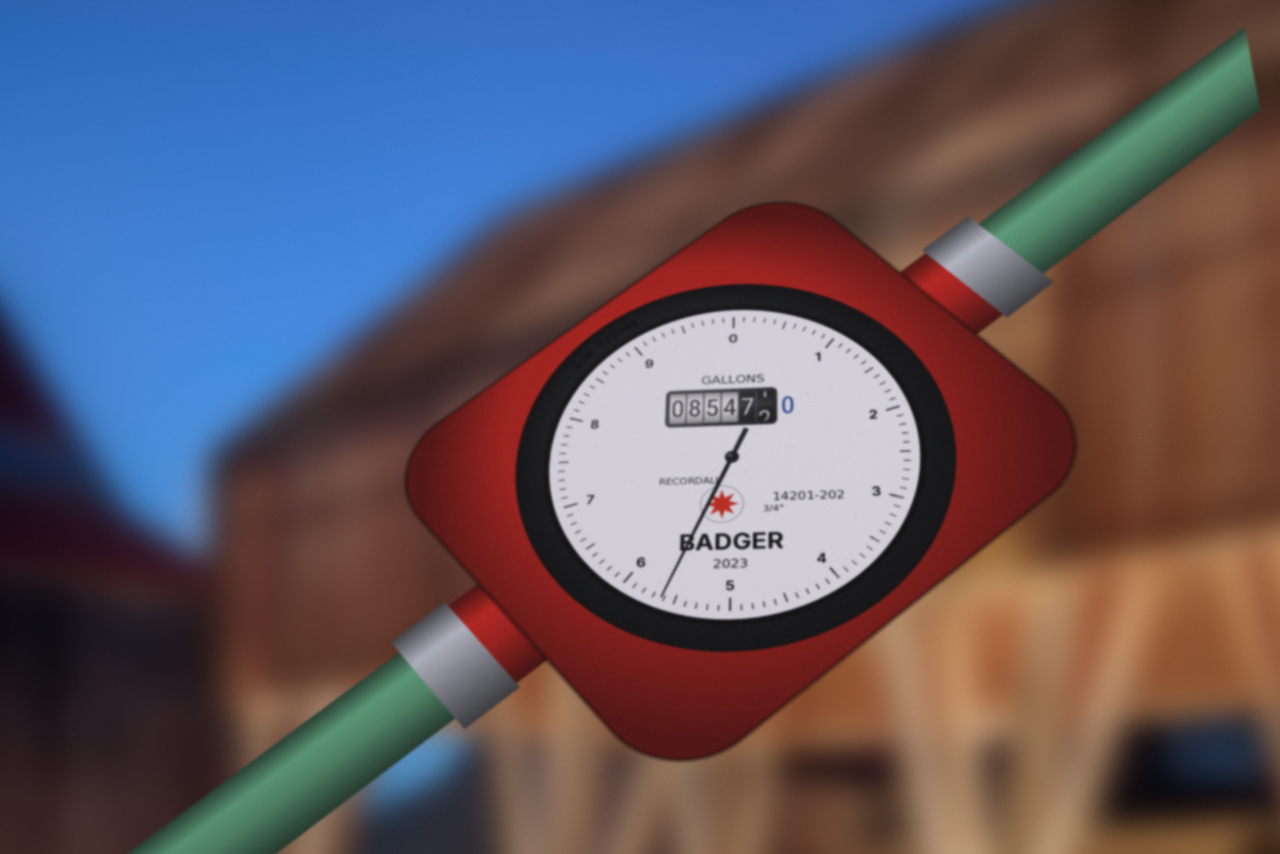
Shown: 854715.6gal
